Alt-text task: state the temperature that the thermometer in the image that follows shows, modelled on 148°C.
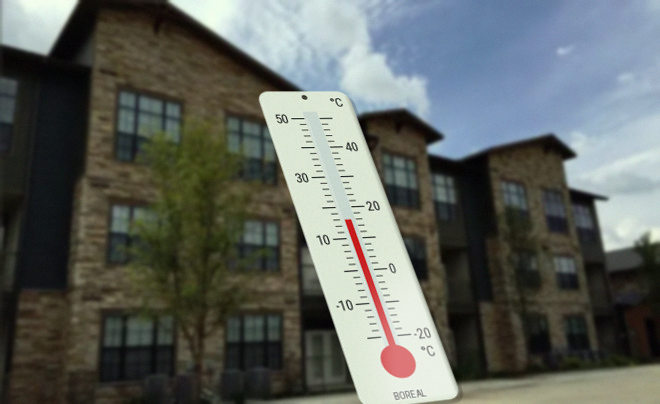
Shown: 16°C
